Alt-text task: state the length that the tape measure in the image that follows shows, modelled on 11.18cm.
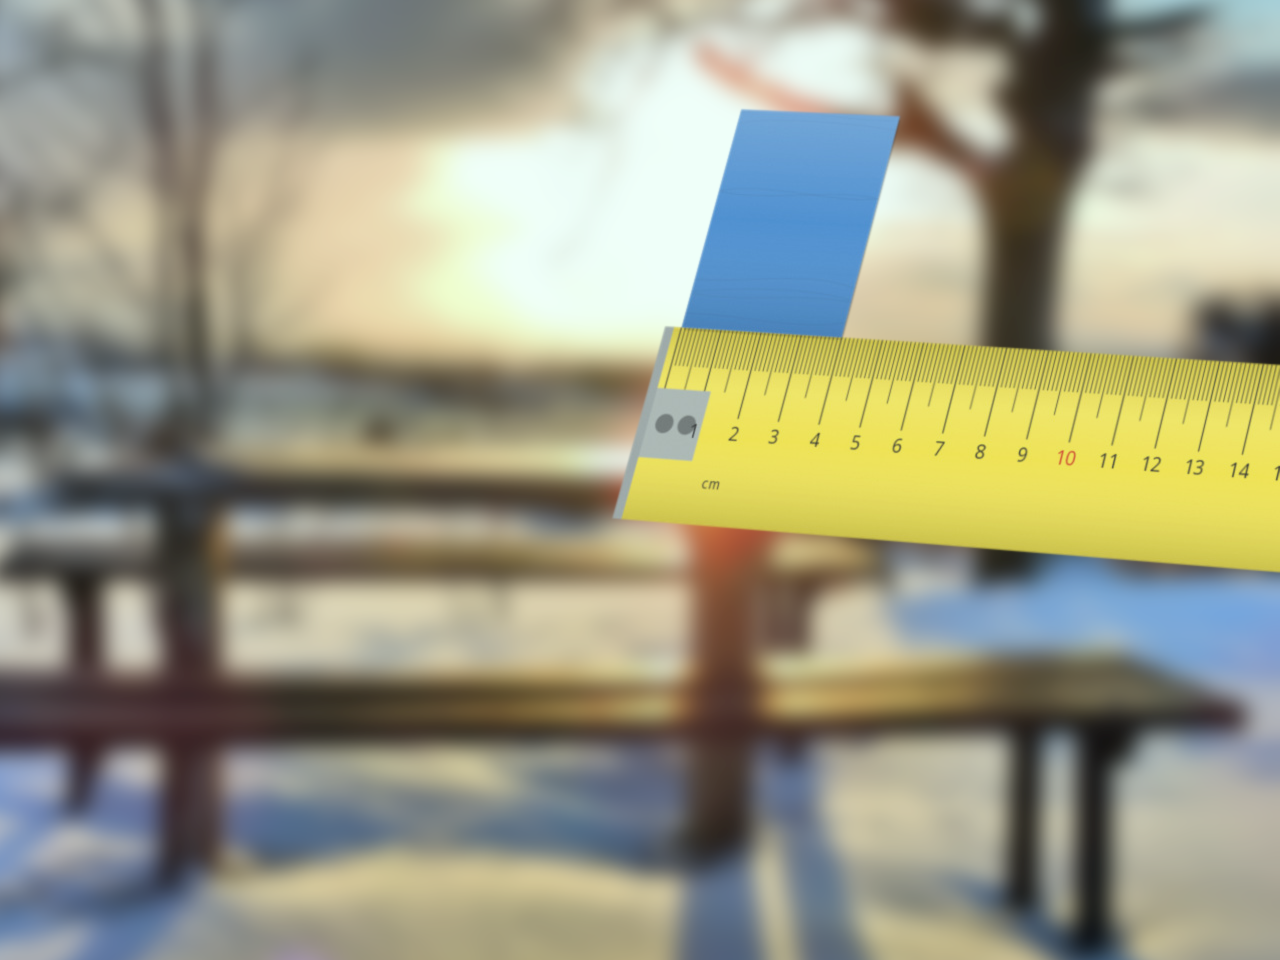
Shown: 4cm
